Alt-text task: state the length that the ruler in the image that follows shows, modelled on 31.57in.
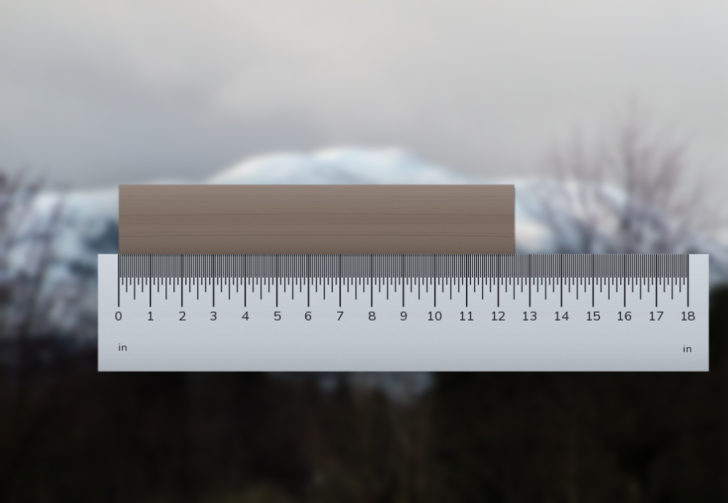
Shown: 12.5in
